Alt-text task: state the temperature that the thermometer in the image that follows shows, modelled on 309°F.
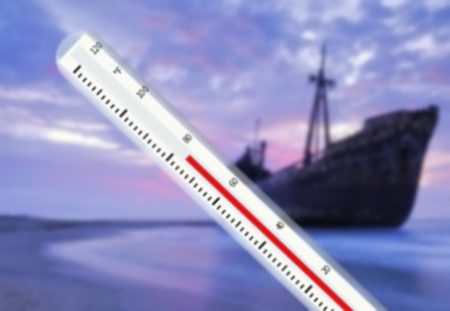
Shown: 76°F
